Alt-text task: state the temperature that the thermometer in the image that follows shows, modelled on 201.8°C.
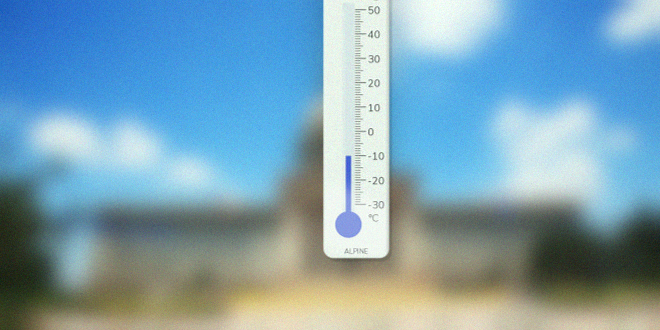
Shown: -10°C
